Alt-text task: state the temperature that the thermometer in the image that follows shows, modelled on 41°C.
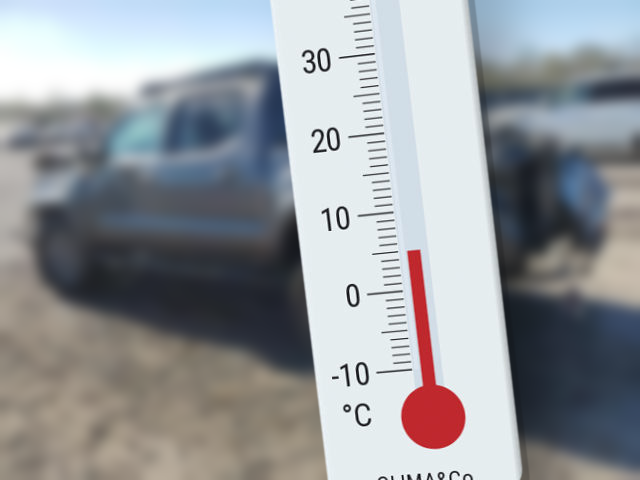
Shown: 5°C
